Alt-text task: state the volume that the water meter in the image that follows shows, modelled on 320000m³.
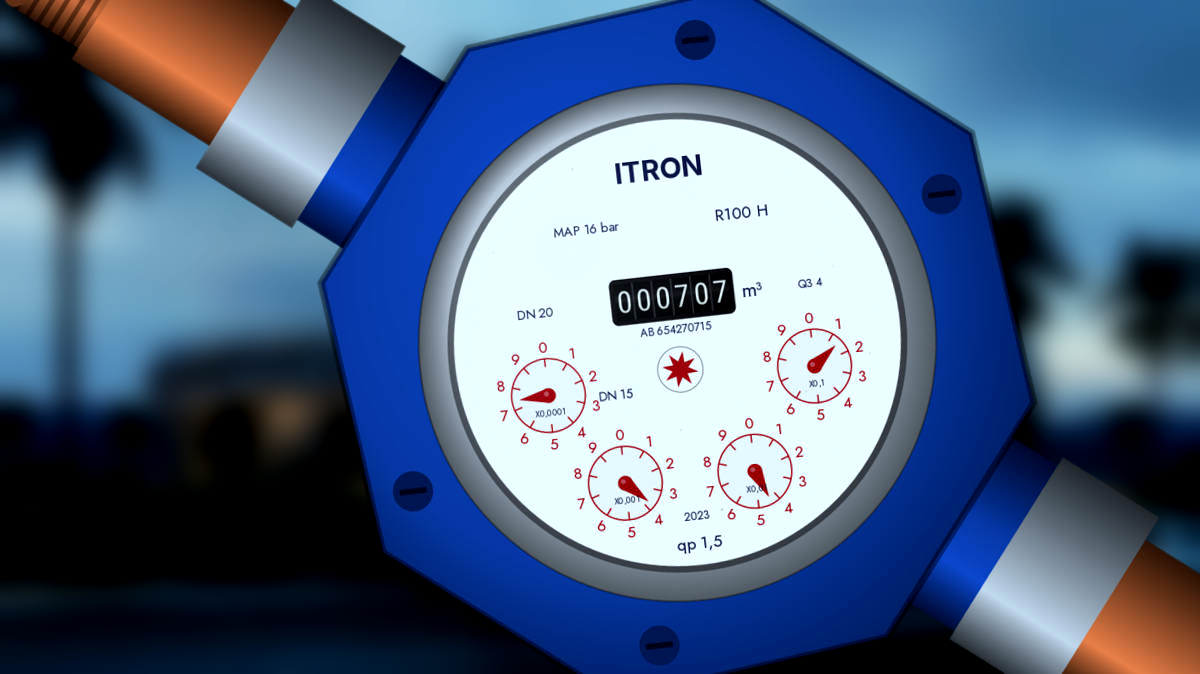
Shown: 707.1437m³
